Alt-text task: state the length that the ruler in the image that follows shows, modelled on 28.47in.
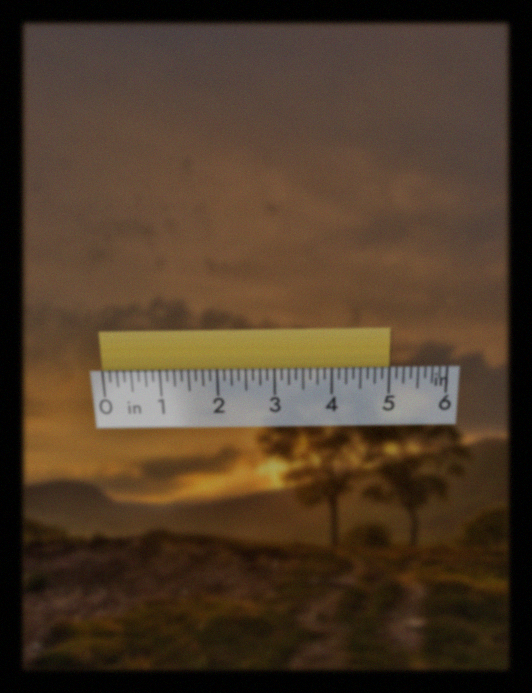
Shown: 5in
